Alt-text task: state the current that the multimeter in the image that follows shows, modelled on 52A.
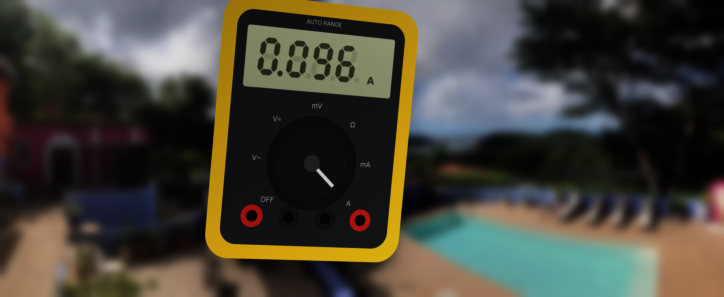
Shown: 0.096A
